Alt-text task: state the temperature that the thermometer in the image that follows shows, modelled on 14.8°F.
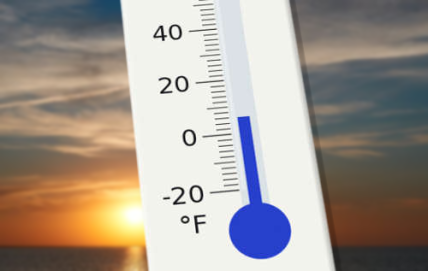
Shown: 6°F
